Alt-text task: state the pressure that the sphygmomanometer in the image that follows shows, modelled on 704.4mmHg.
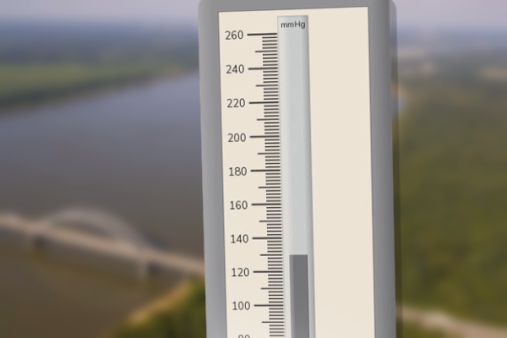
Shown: 130mmHg
